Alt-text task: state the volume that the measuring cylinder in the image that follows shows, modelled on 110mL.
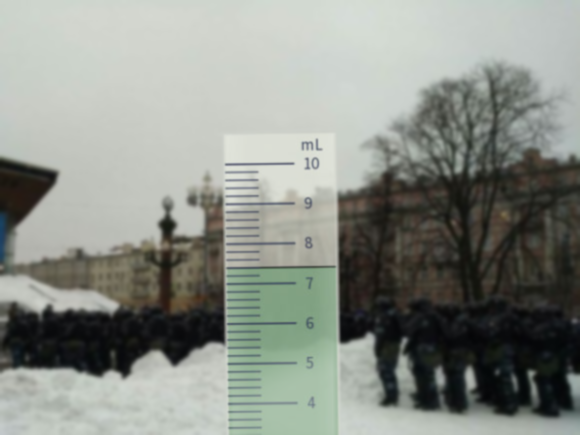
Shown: 7.4mL
